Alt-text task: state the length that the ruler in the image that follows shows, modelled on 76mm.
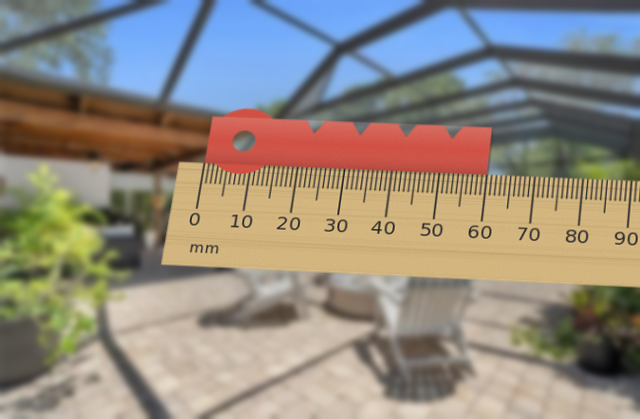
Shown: 60mm
